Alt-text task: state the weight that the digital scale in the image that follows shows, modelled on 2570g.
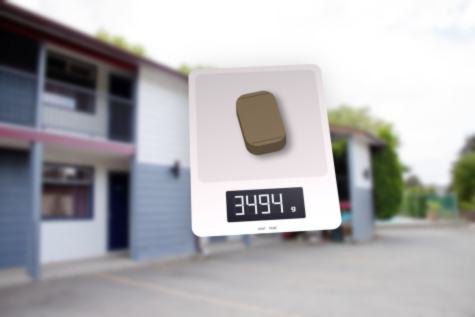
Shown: 3494g
